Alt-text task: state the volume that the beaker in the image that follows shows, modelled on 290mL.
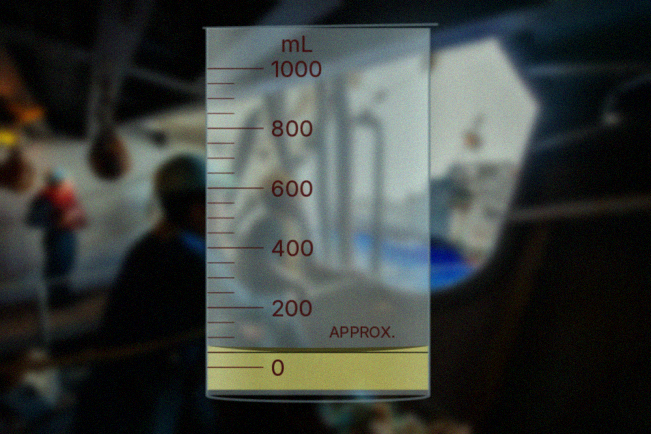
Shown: 50mL
